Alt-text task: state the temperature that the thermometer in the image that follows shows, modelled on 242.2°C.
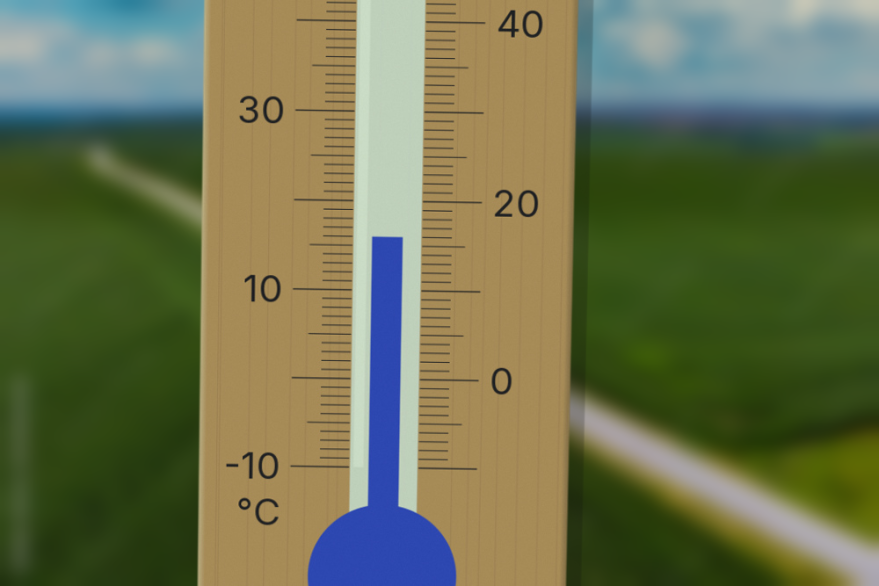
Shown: 16°C
